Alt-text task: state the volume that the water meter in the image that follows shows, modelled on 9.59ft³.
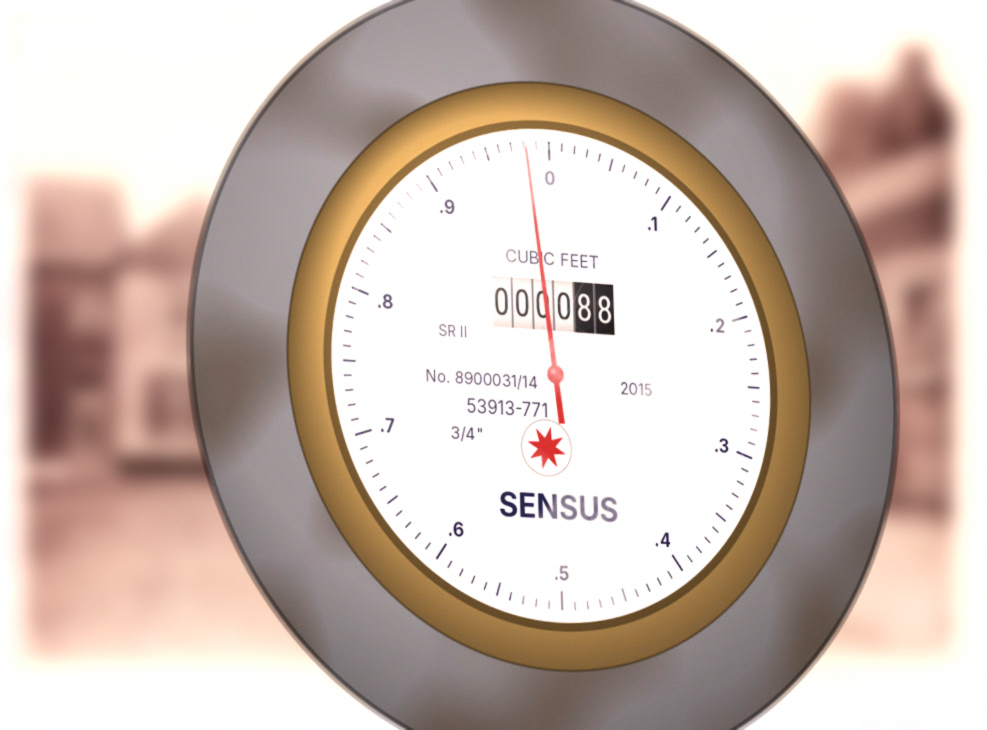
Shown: 87.98ft³
